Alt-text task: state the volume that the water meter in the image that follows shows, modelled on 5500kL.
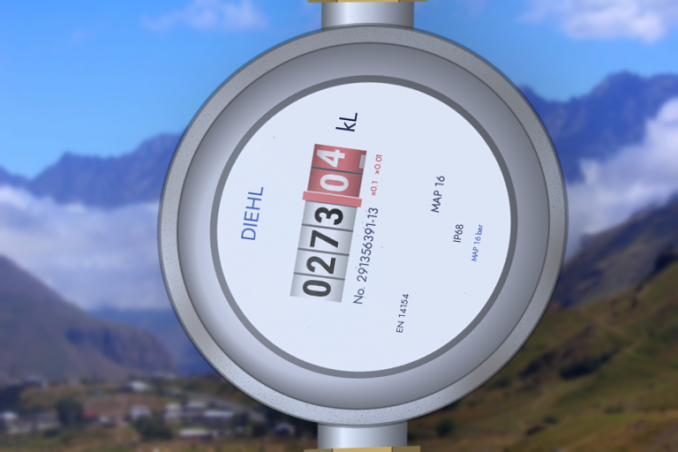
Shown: 273.04kL
